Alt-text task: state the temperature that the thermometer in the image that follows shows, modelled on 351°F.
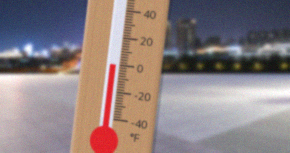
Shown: 0°F
